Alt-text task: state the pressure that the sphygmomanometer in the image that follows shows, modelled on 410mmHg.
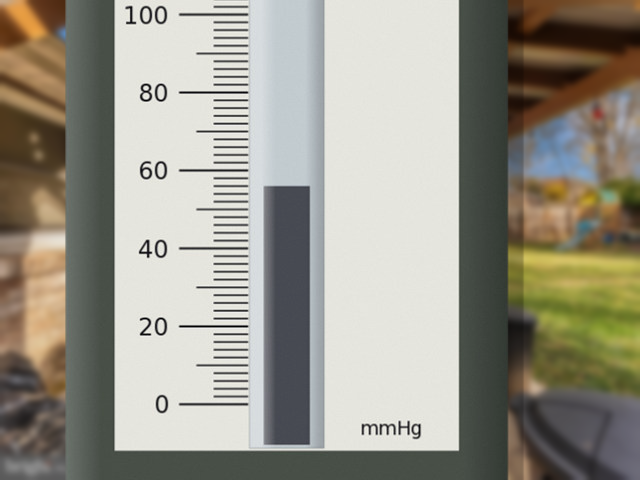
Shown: 56mmHg
